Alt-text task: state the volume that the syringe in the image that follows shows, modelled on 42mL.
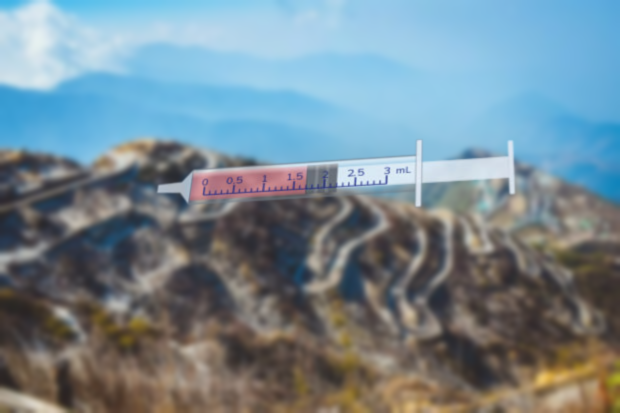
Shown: 1.7mL
